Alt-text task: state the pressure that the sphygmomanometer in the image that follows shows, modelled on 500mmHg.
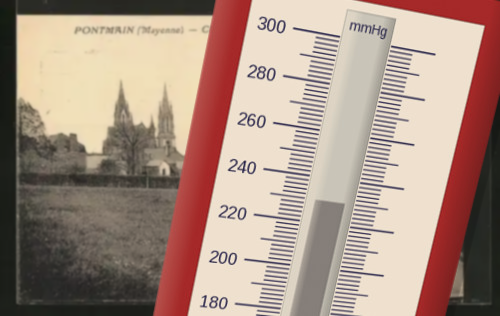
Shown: 230mmHg
